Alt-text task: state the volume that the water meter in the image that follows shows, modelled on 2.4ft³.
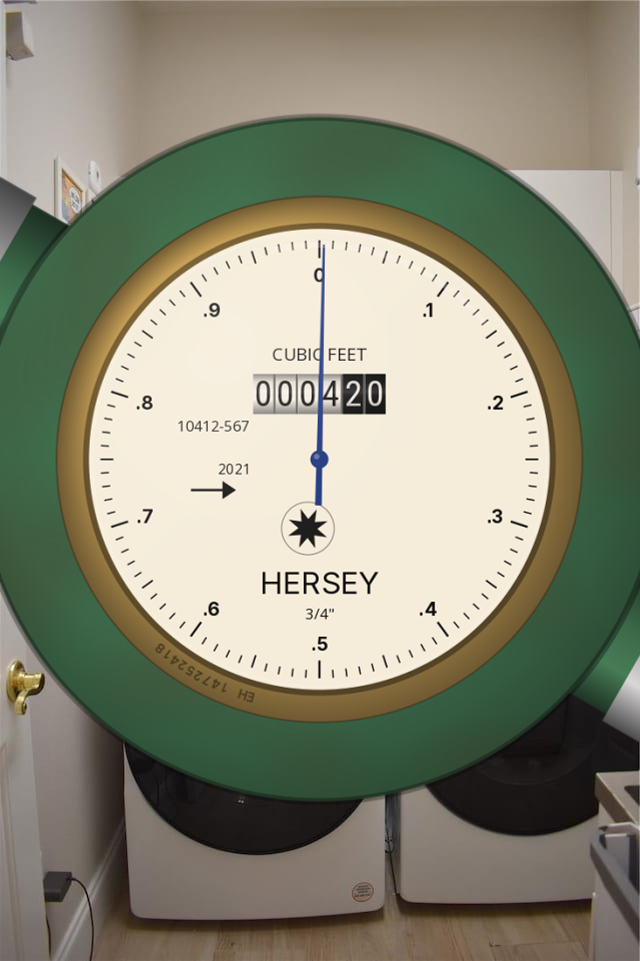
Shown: 420.00ft³
